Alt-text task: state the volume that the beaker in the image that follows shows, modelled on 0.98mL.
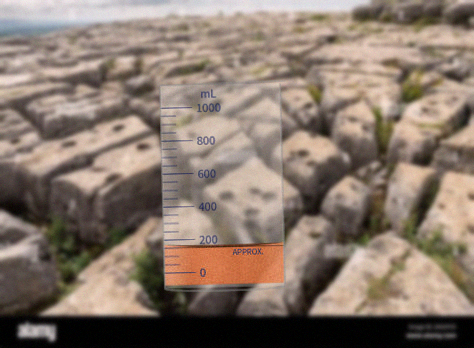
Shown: 150mL
